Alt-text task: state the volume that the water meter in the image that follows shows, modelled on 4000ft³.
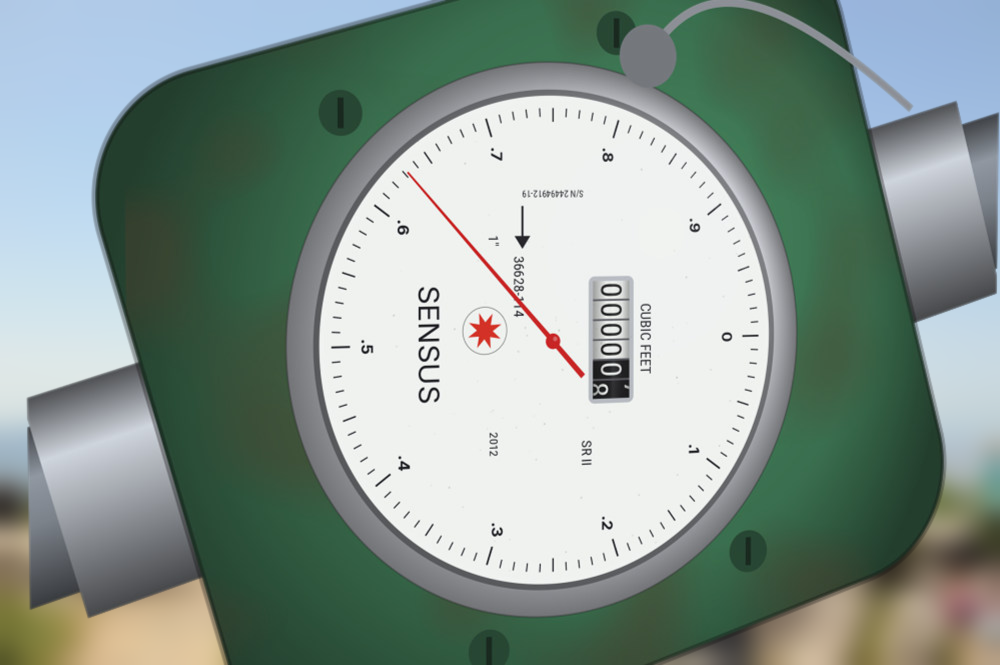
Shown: 7.63ft³
